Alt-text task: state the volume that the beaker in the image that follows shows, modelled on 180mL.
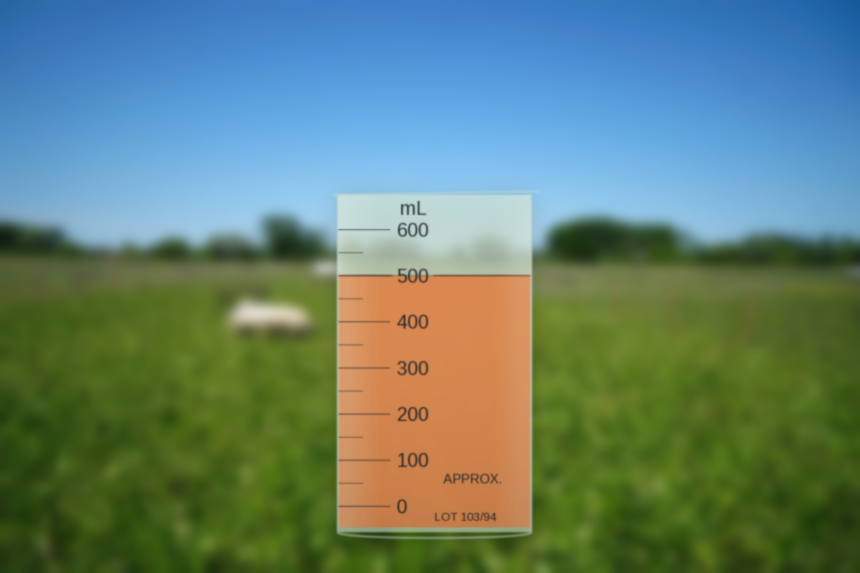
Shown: 500mL
